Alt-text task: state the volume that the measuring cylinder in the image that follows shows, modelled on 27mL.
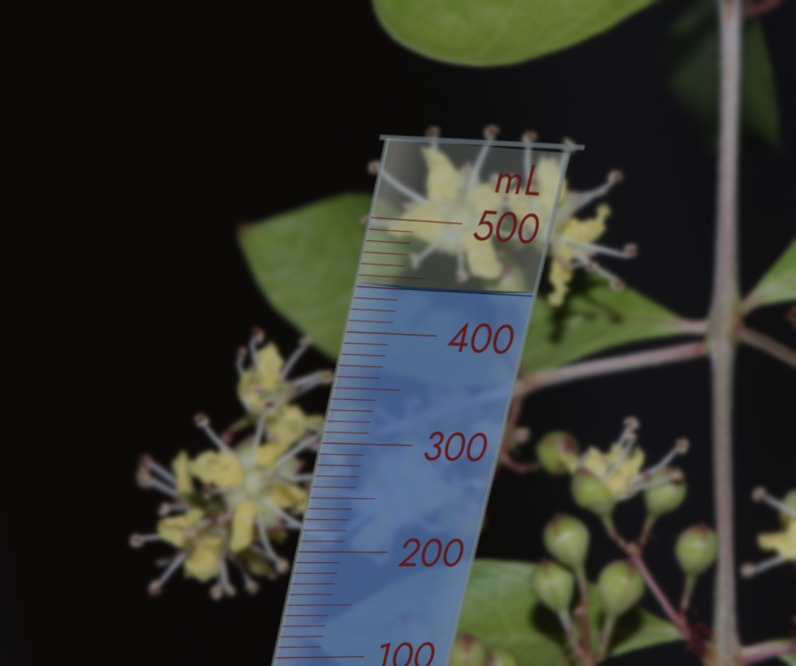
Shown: 440mL
